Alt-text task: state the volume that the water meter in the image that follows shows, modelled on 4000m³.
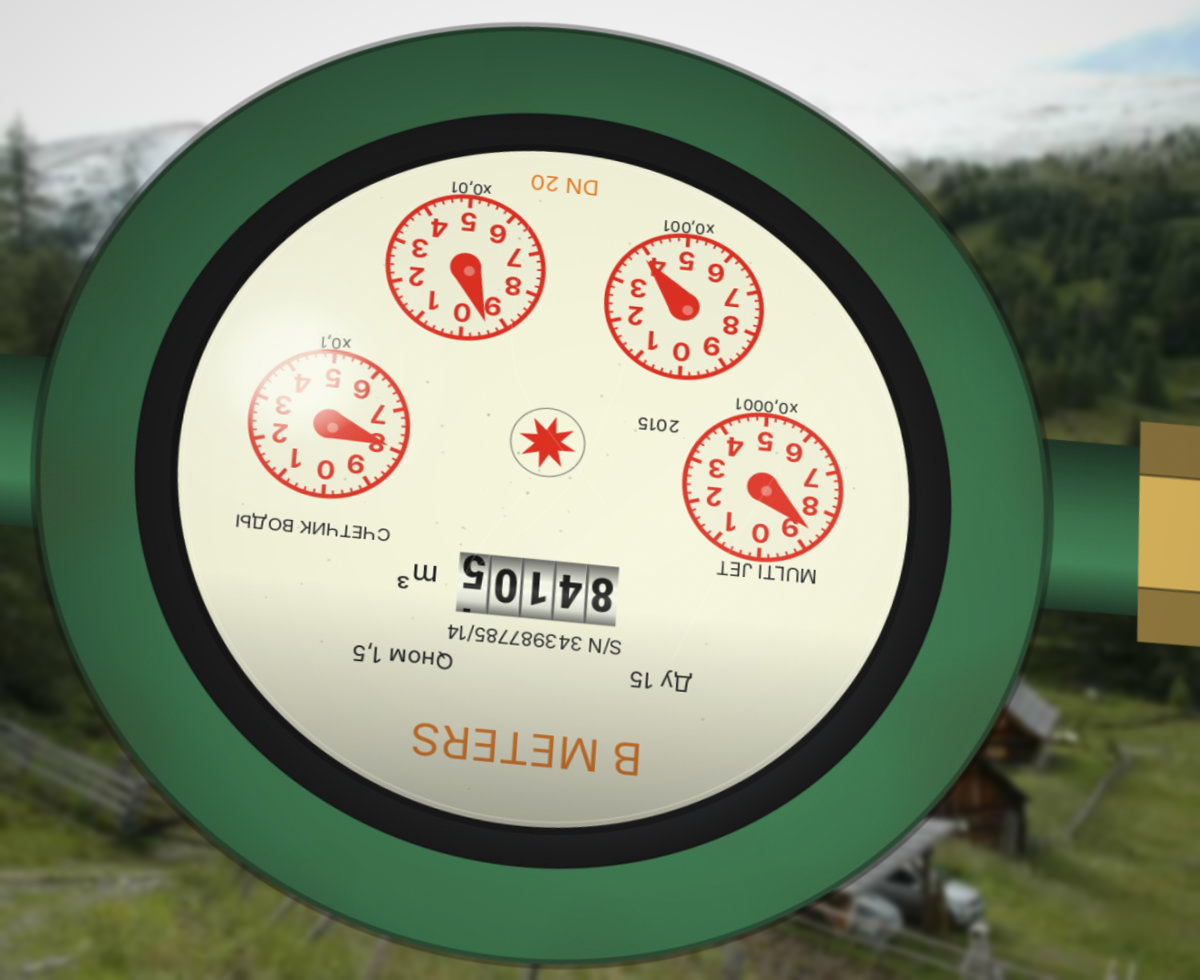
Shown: 84104.7938m³
